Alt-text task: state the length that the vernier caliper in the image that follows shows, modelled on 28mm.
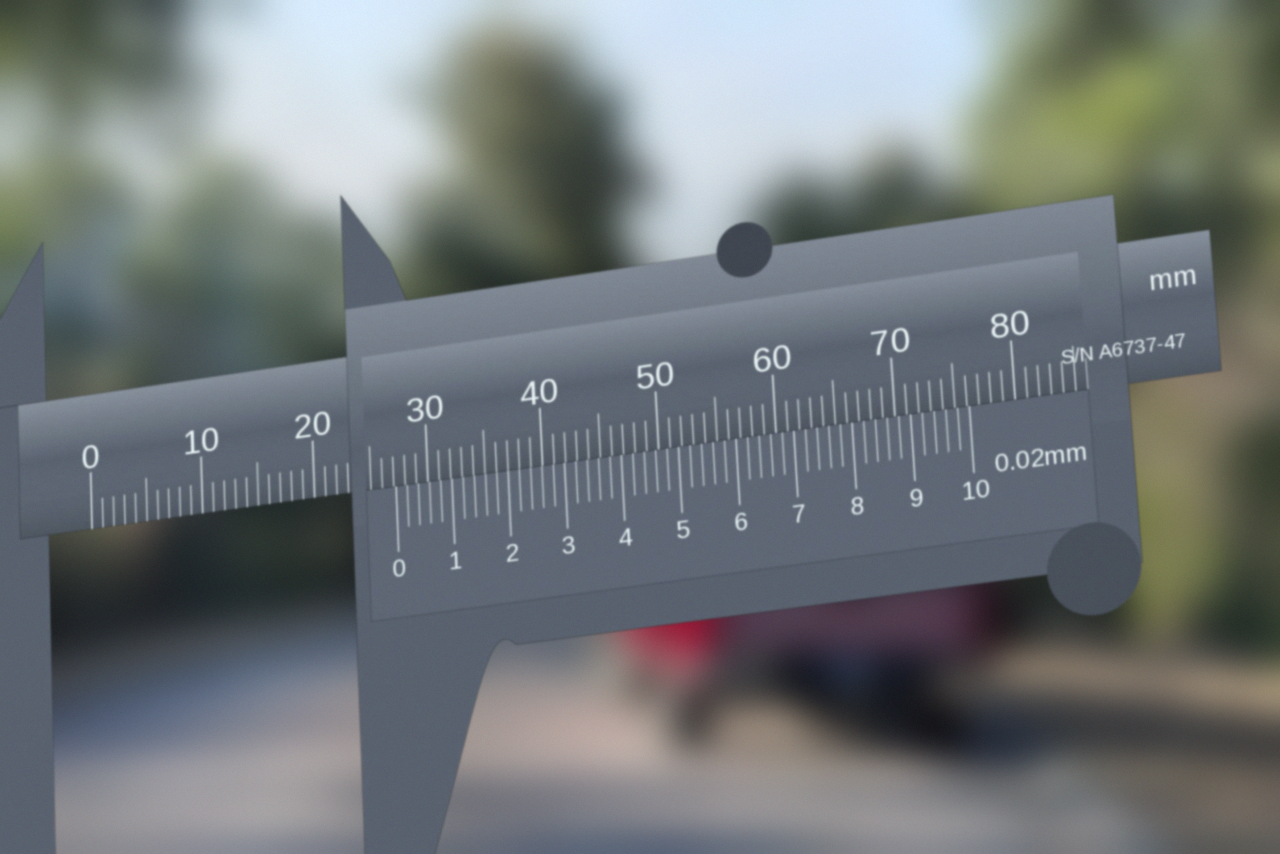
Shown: 27.2mm
